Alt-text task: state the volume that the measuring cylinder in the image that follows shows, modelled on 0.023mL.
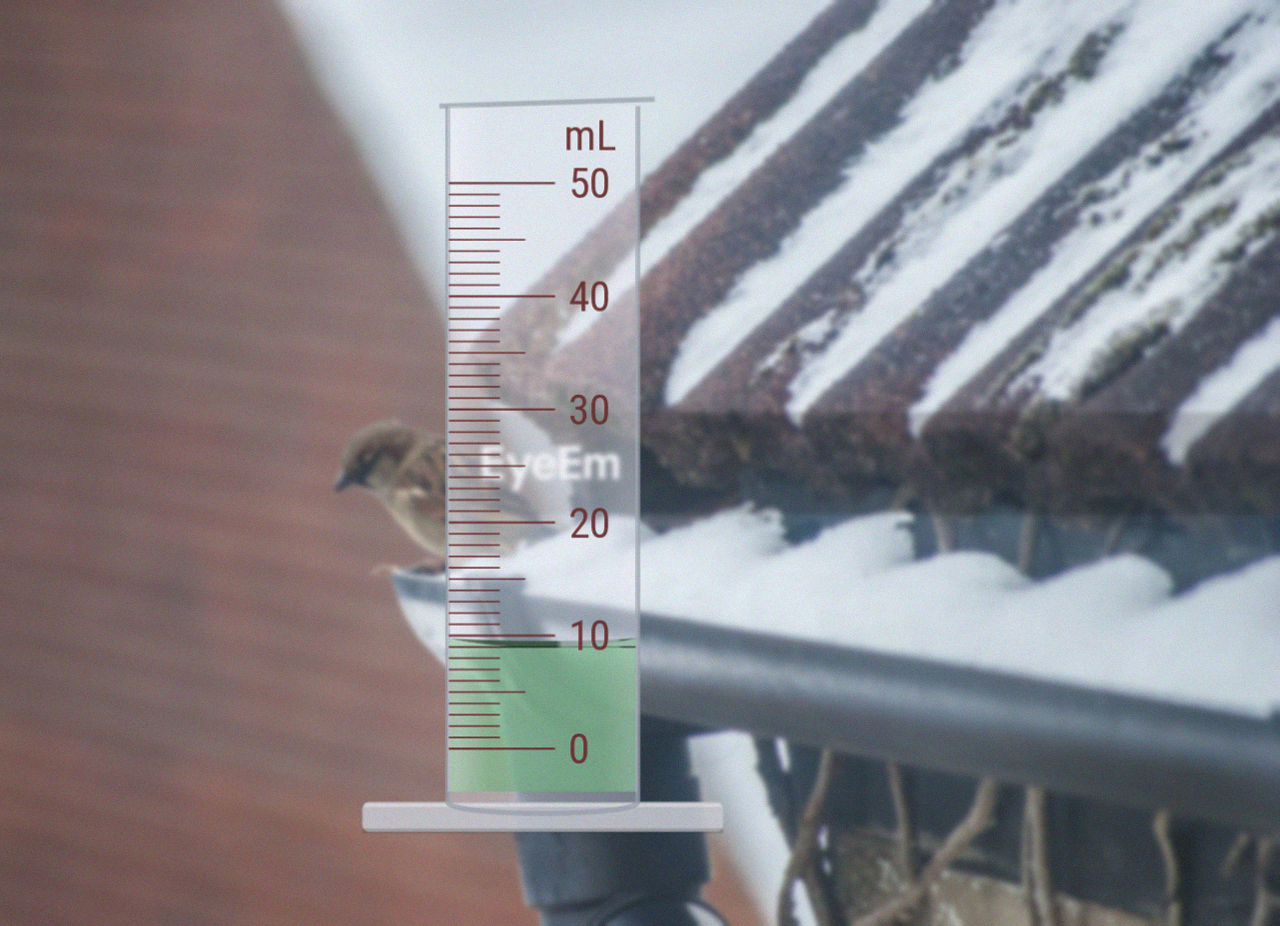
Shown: 9mL
